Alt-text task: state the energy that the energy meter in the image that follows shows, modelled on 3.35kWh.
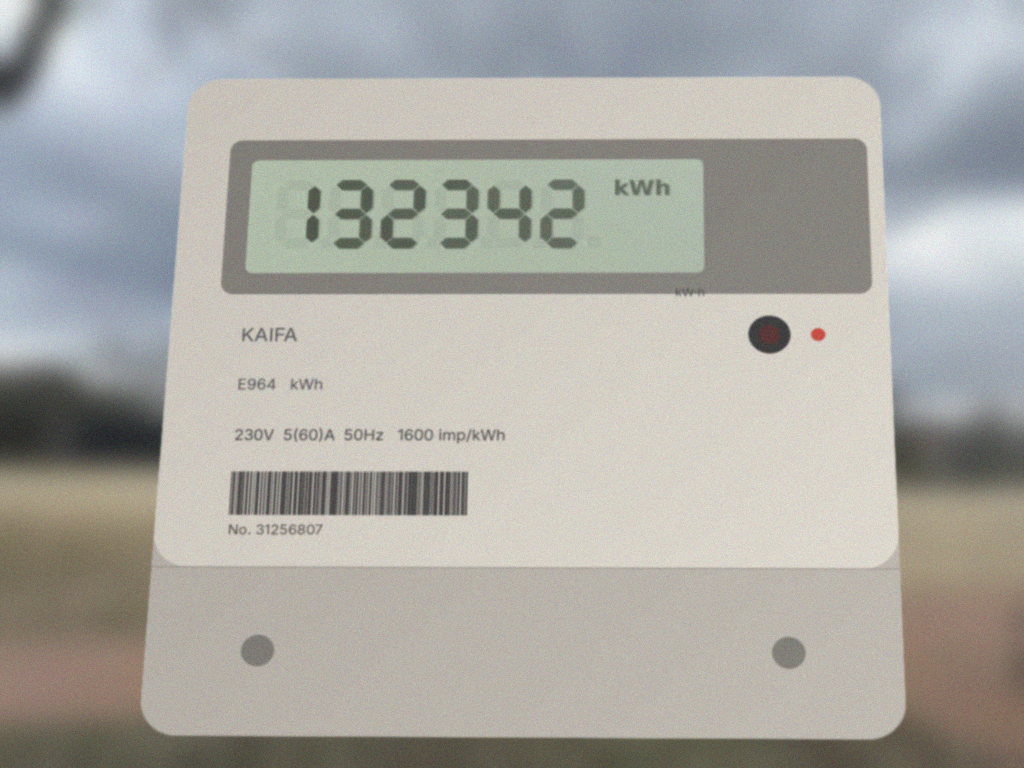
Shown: 132342kWh
